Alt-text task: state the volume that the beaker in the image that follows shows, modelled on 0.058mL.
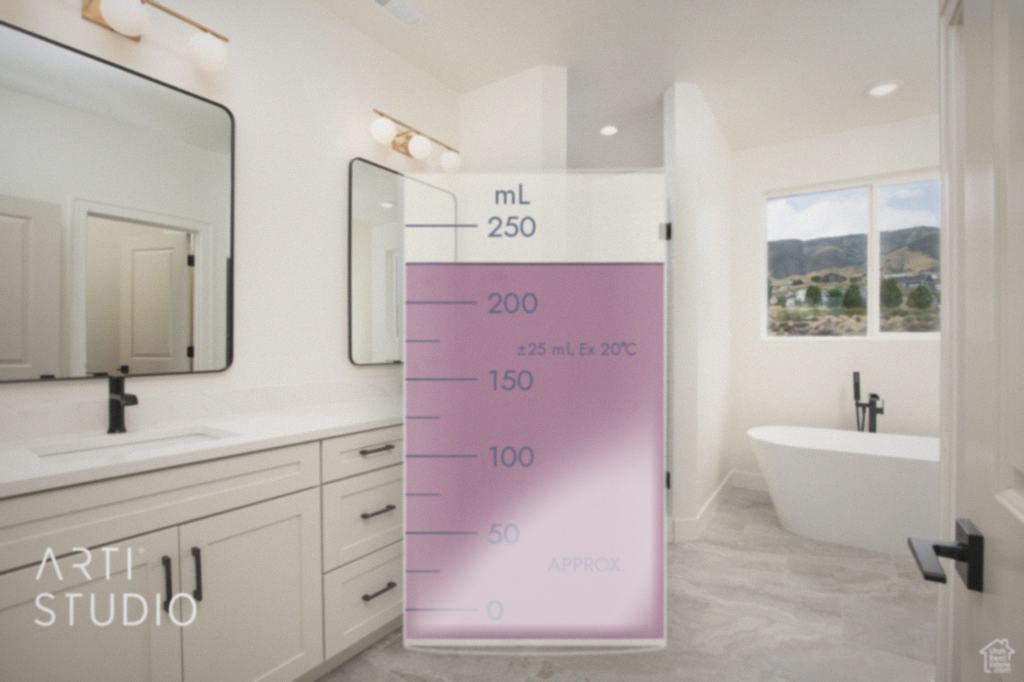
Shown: 225mL
